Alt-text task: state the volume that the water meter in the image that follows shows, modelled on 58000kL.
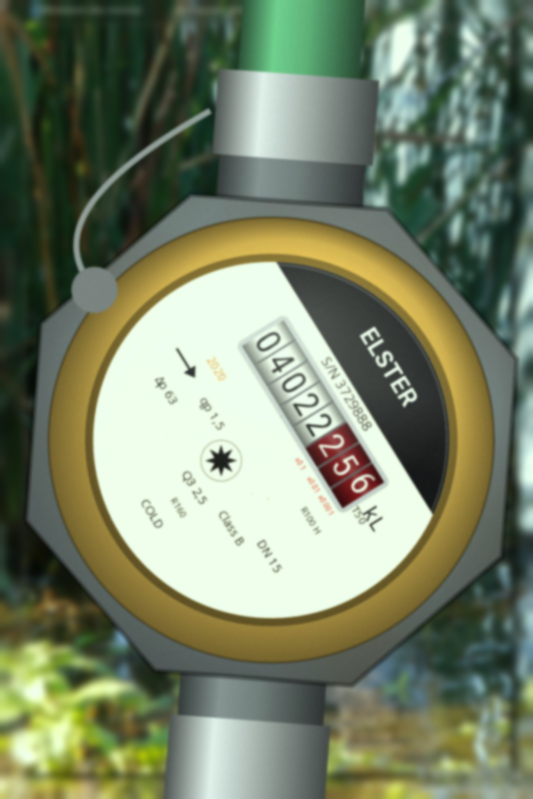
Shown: 4022.256kL
